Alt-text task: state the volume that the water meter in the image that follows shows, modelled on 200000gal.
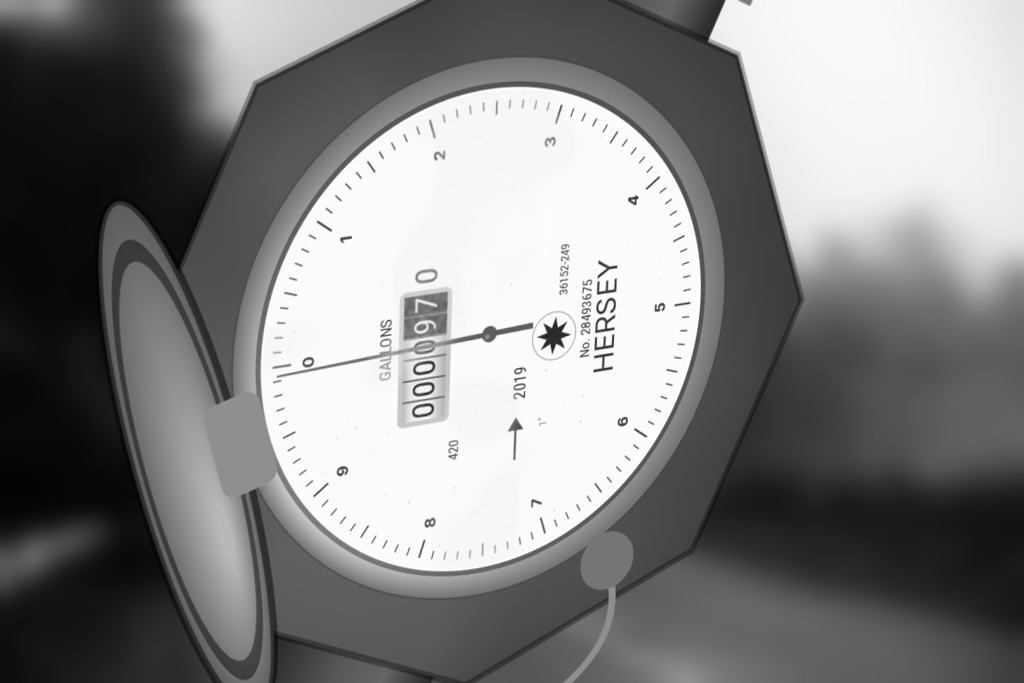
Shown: 969.9gal
